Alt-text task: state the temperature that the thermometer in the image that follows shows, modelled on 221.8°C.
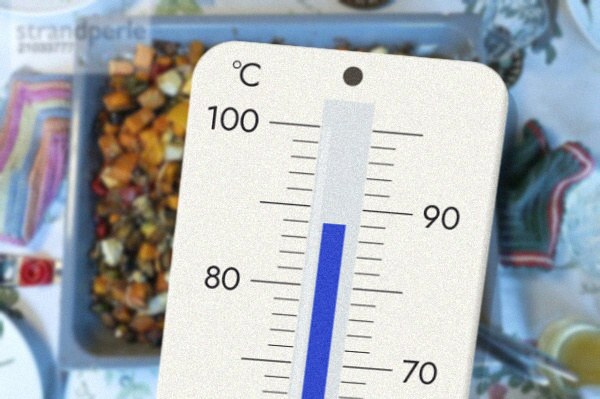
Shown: 88°C
